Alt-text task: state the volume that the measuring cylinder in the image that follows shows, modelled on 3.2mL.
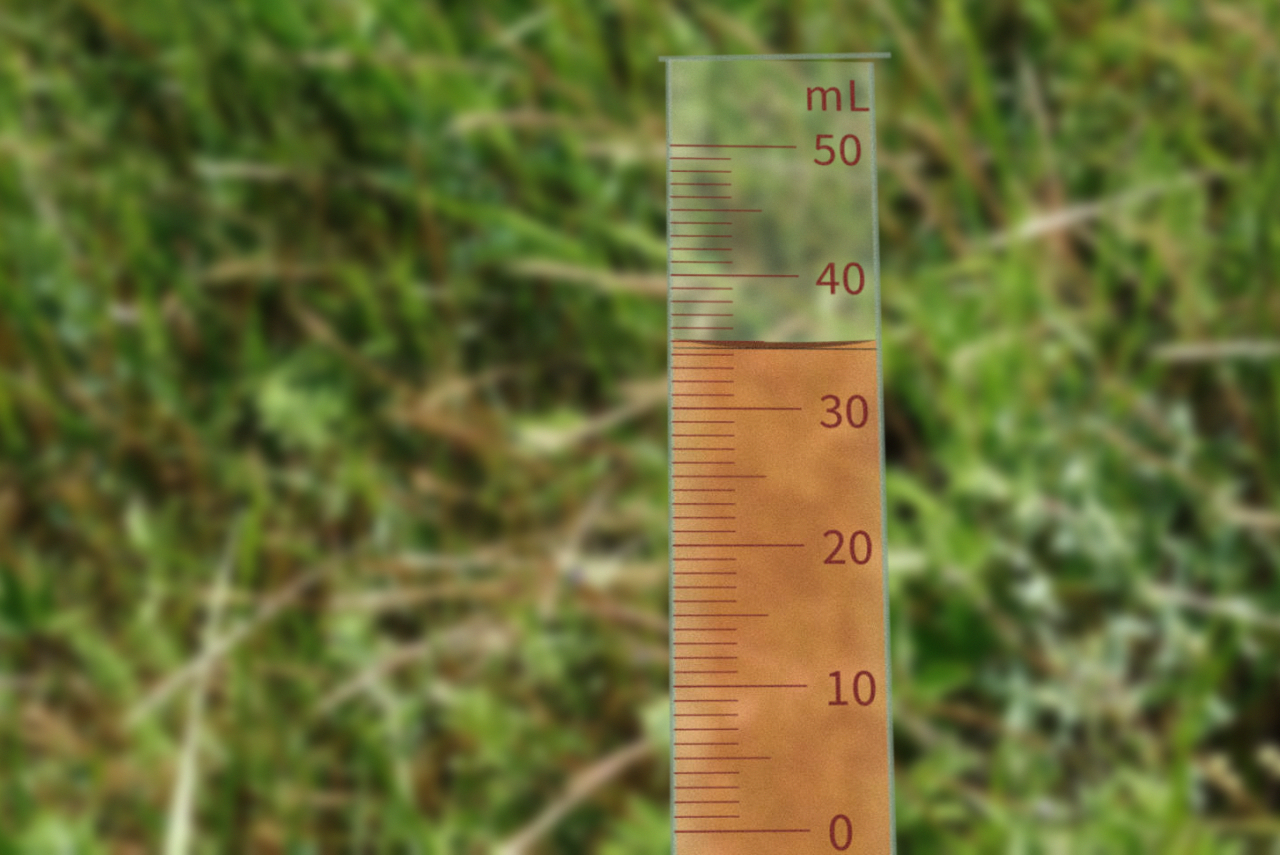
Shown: 34.5mL
